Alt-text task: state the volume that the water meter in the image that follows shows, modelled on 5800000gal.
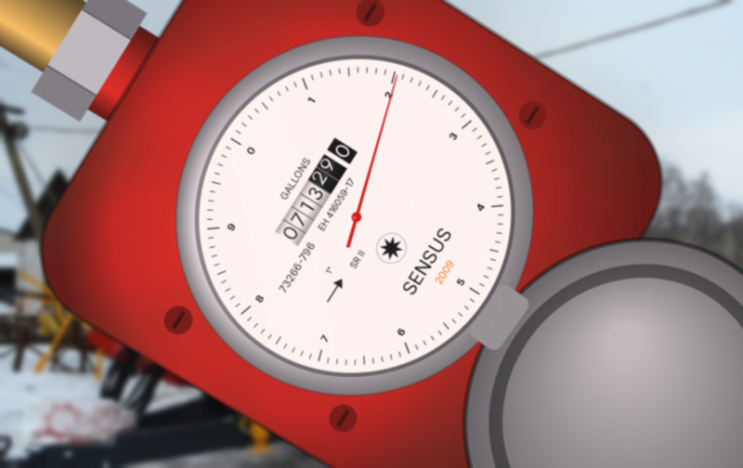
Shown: 713292.0gal
